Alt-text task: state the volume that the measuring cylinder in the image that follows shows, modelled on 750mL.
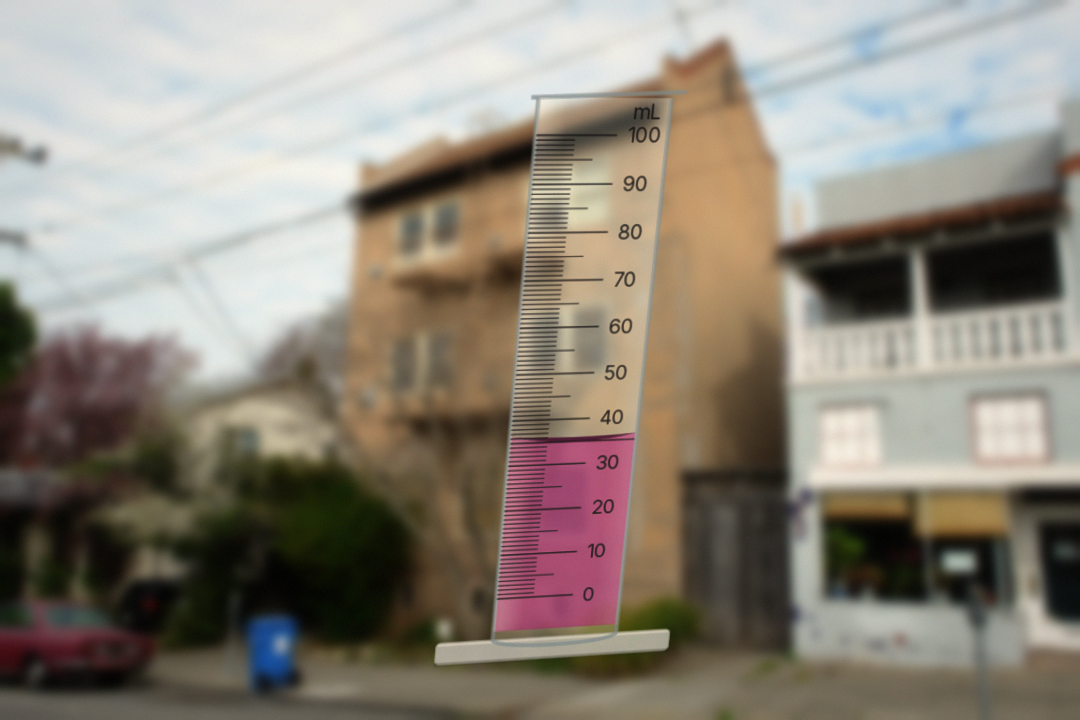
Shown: 35mL
